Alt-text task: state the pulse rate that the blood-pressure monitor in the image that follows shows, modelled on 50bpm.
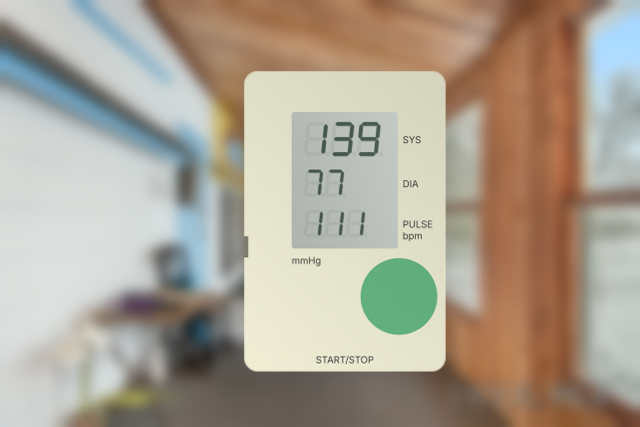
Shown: 111bpm
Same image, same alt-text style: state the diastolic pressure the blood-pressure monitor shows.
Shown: 77mmHg
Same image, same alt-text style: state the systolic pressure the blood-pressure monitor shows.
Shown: 139mmHg
